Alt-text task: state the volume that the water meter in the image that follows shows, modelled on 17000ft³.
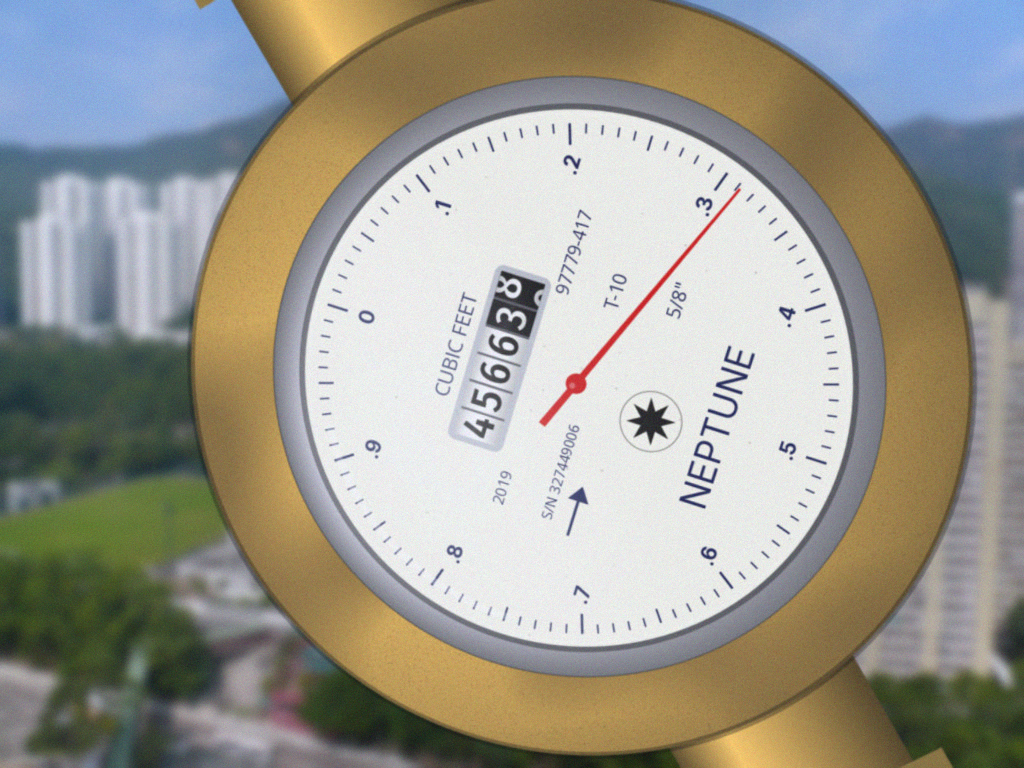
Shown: 456638.31ft³
